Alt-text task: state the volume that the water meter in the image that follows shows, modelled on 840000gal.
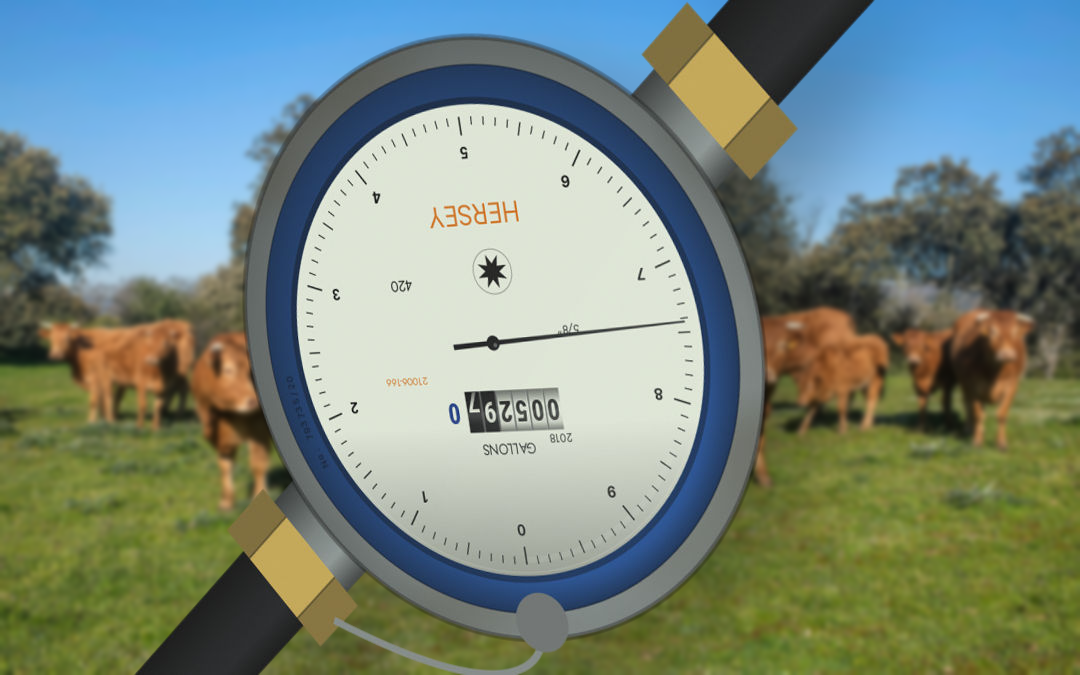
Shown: 52967.4gal
